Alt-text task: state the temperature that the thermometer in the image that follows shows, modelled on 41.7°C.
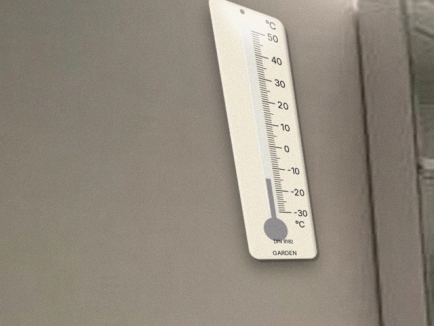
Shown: -15°C
